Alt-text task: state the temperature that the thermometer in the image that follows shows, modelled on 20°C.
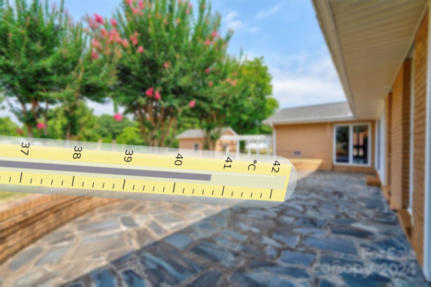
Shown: 40.7°C
